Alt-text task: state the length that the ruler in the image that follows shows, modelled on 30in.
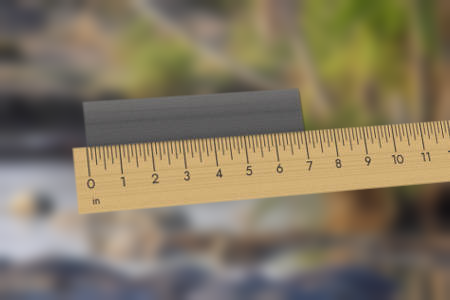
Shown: 7in
